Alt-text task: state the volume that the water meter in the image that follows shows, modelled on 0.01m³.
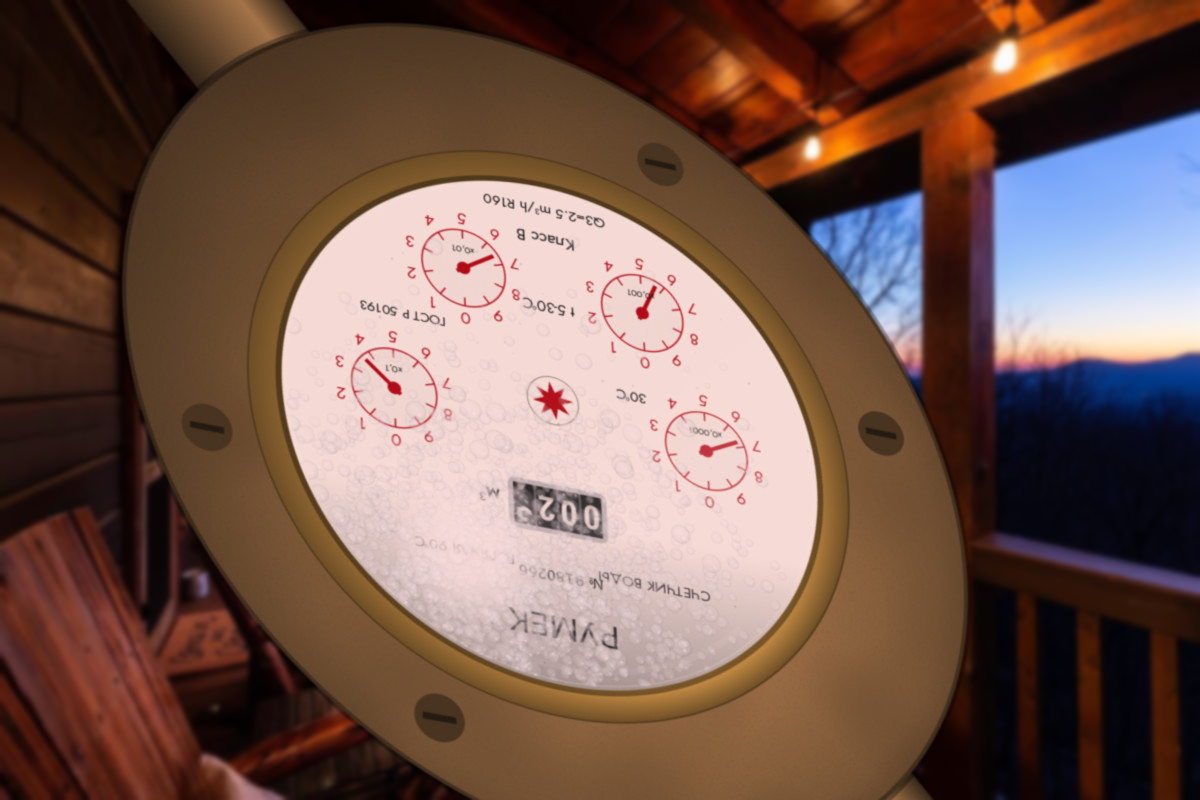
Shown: 23.3656m³
